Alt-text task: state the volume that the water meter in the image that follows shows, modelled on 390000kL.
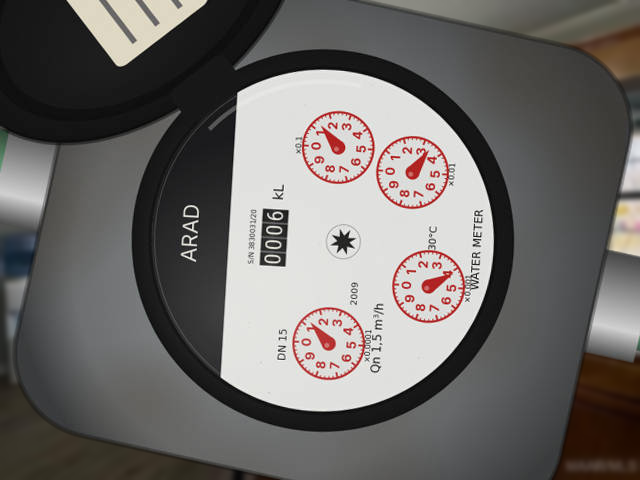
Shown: 6.1341kL
